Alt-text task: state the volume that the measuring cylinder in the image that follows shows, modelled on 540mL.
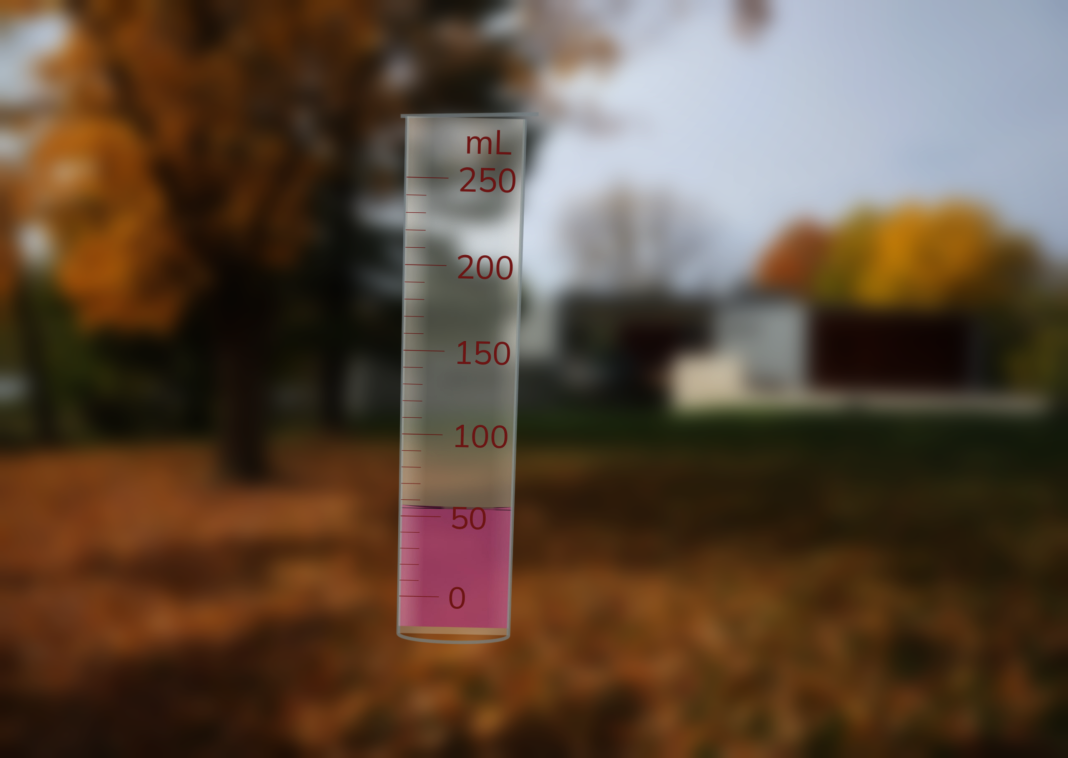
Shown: 55mL
